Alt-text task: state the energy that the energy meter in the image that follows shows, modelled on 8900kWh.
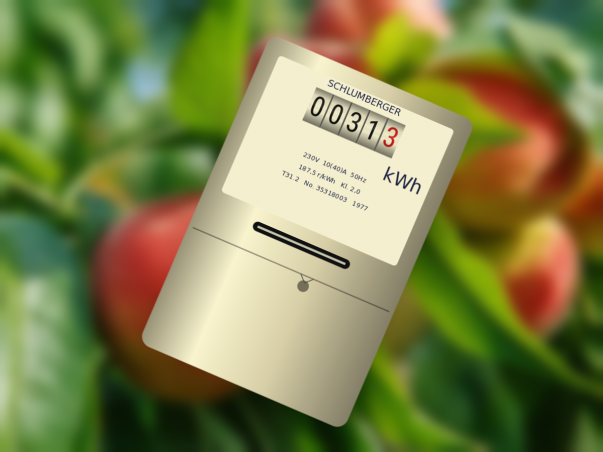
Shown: 31.3kWh
